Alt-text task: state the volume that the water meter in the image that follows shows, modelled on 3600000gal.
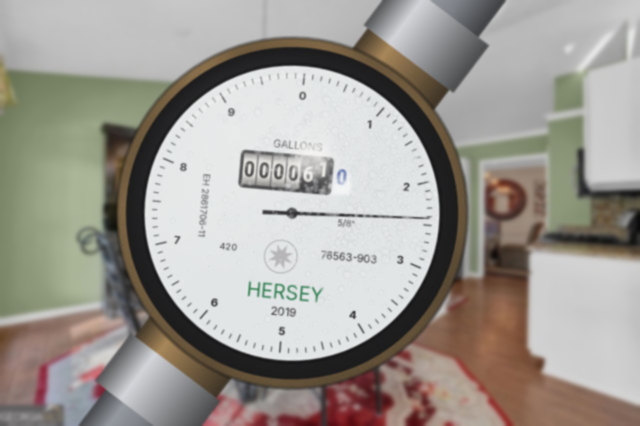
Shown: 612.4gal
